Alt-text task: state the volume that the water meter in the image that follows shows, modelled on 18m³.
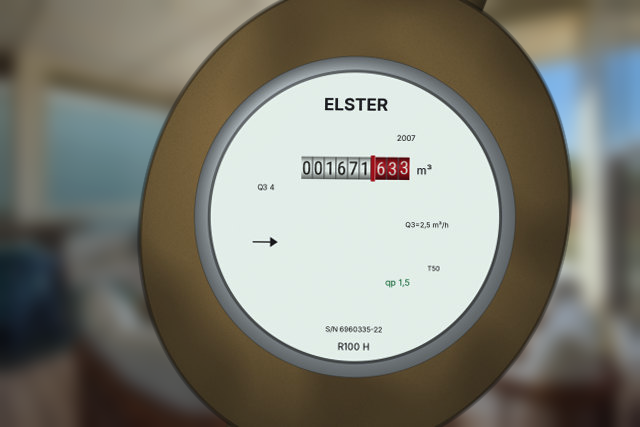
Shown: 1671.633m³
